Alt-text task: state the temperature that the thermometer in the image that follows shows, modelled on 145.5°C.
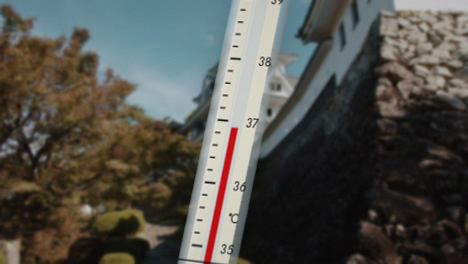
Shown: 36.9°C
